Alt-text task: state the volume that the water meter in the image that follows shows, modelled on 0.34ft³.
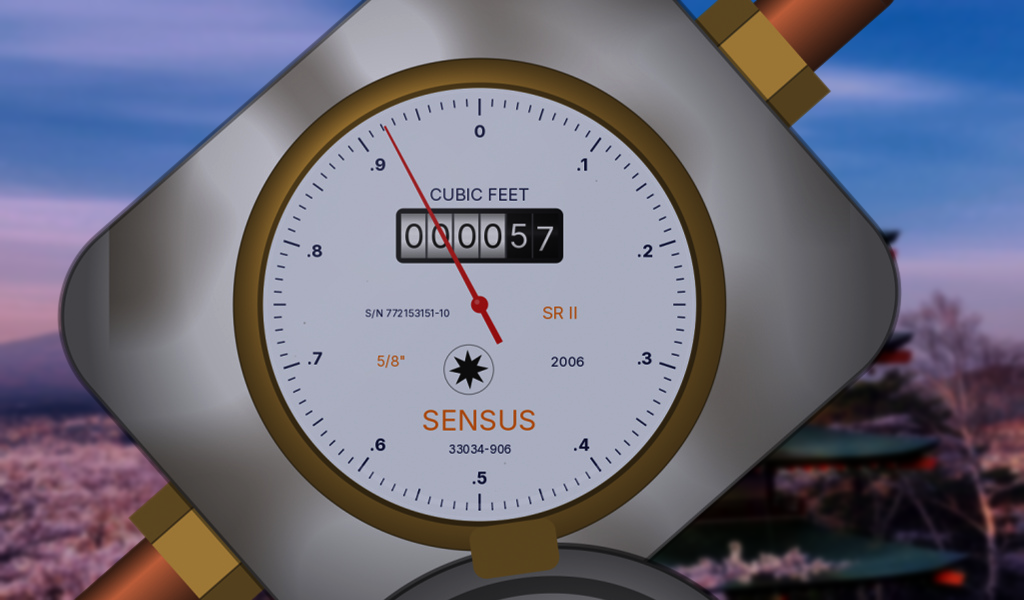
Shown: 56.92ft³
